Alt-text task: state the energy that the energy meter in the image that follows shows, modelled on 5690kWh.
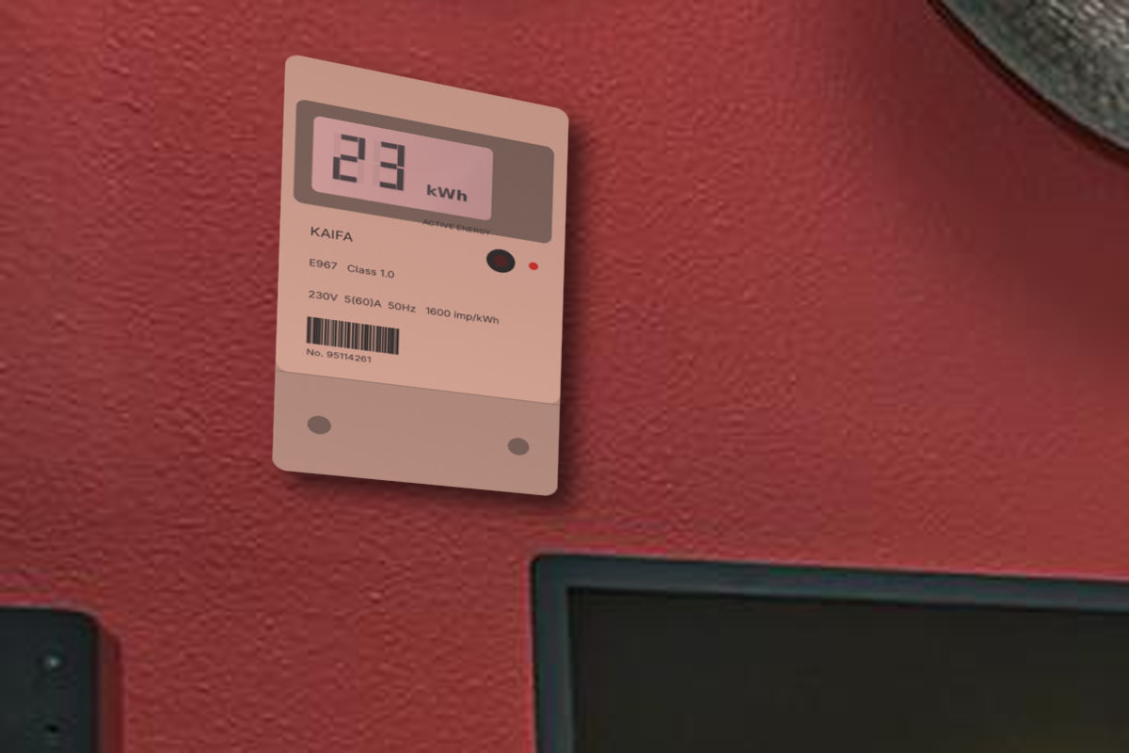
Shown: 23kWh
